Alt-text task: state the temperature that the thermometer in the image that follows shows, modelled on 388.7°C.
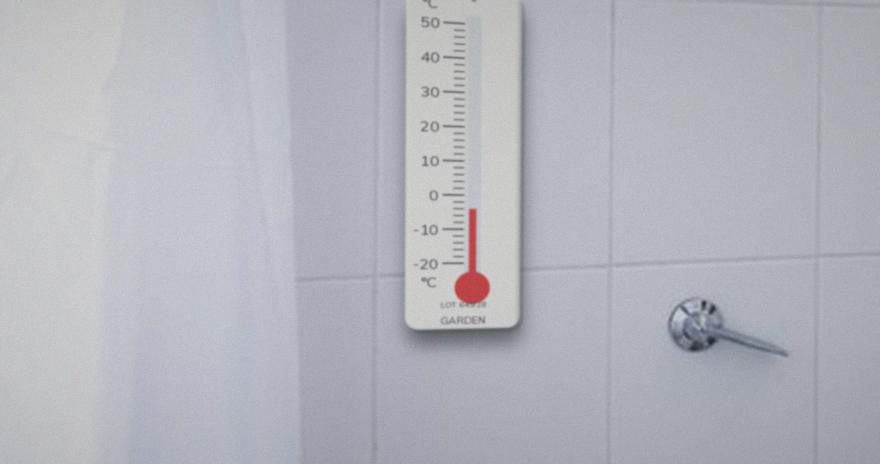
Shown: -4°C
